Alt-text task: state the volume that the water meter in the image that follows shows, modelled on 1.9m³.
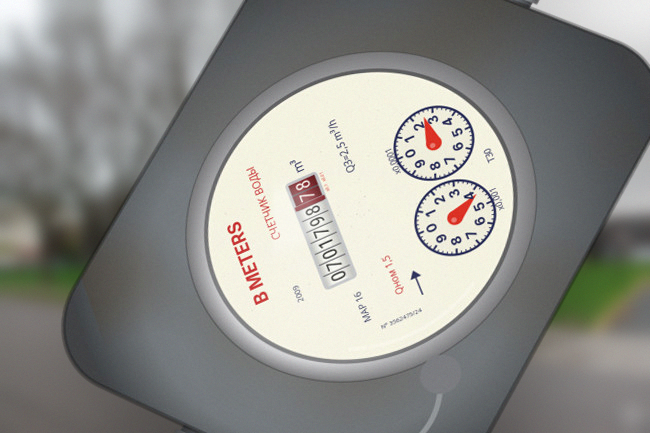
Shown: 701798.7842m³
